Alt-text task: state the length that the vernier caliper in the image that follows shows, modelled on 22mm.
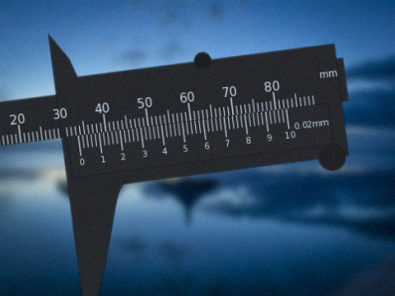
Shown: 33.5mm
